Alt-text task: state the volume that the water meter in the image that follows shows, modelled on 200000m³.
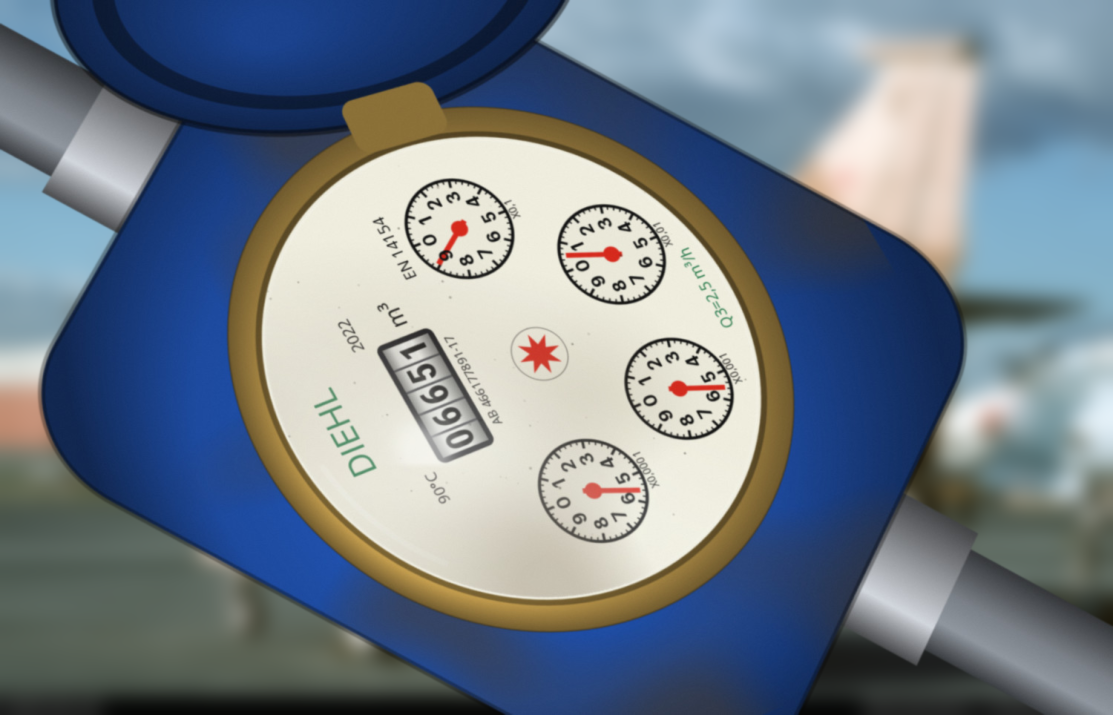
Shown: 6650.9055m³
